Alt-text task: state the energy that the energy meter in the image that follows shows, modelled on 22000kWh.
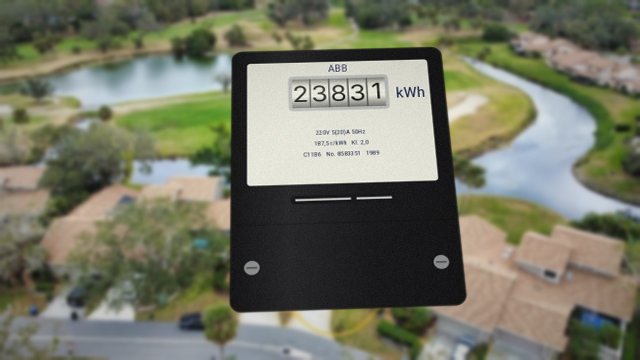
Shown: 23831kWh
